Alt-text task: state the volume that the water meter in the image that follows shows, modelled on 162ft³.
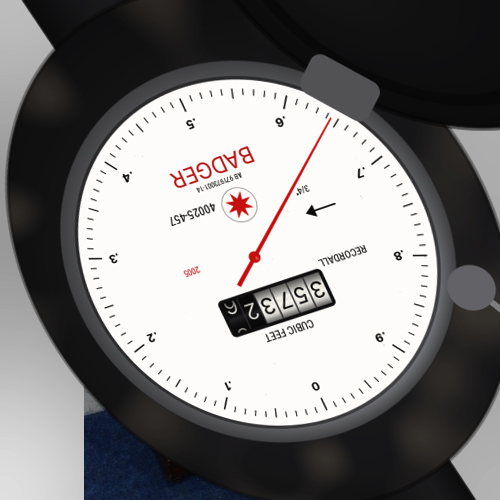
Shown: 357325.64ft³
